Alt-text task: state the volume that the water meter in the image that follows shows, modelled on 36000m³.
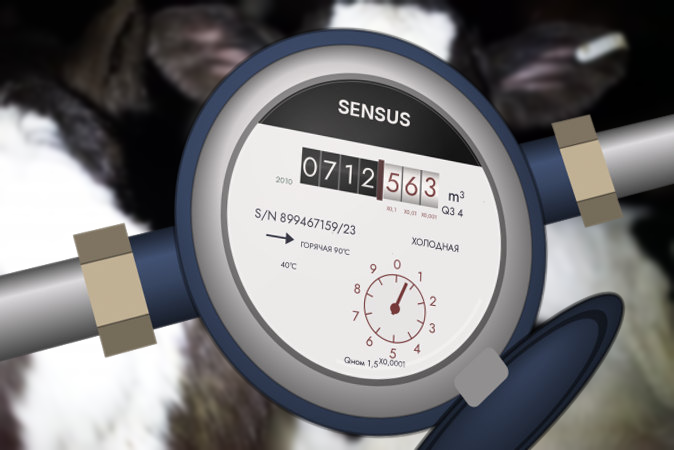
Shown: 712.5630m³
